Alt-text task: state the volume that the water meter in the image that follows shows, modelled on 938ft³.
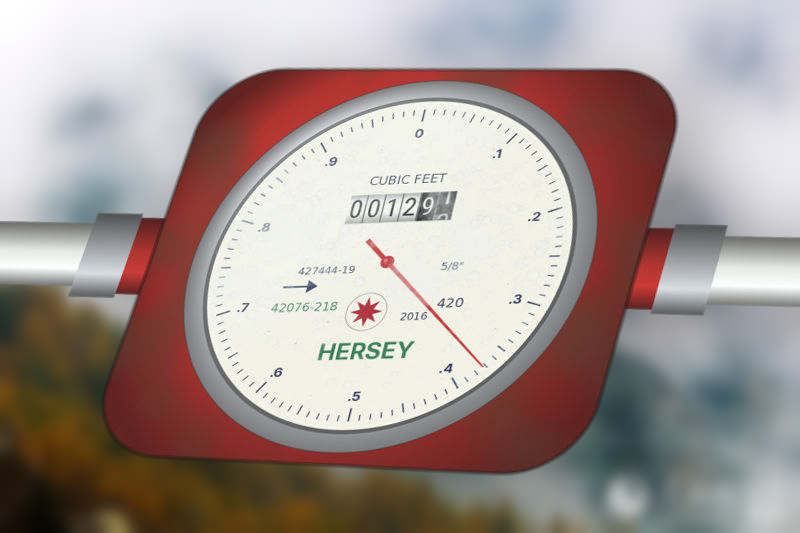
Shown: 1291.37ft³
